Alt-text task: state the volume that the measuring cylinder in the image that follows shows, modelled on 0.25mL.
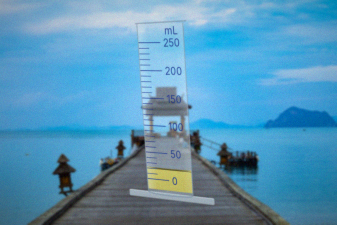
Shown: 20mL
